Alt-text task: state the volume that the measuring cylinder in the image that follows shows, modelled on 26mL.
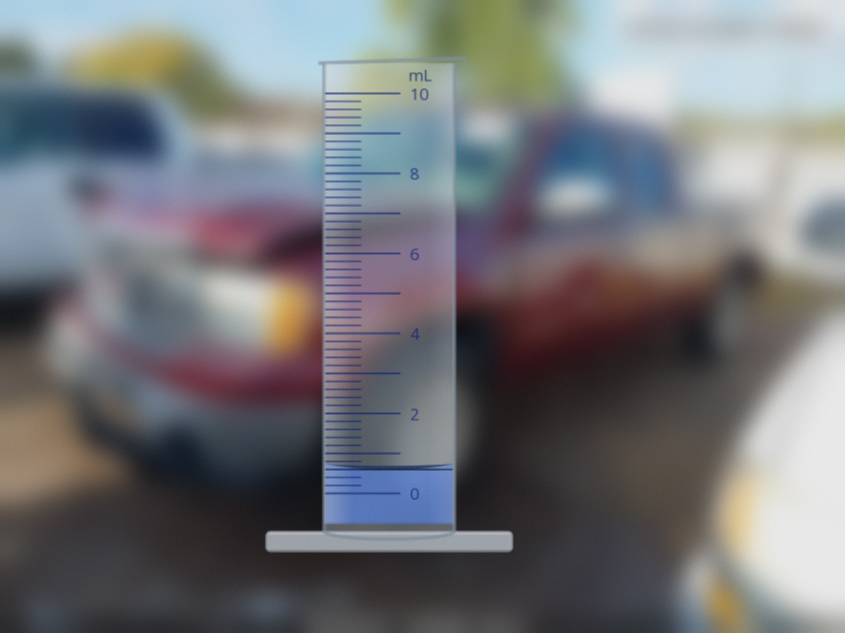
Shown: 0.6mL
